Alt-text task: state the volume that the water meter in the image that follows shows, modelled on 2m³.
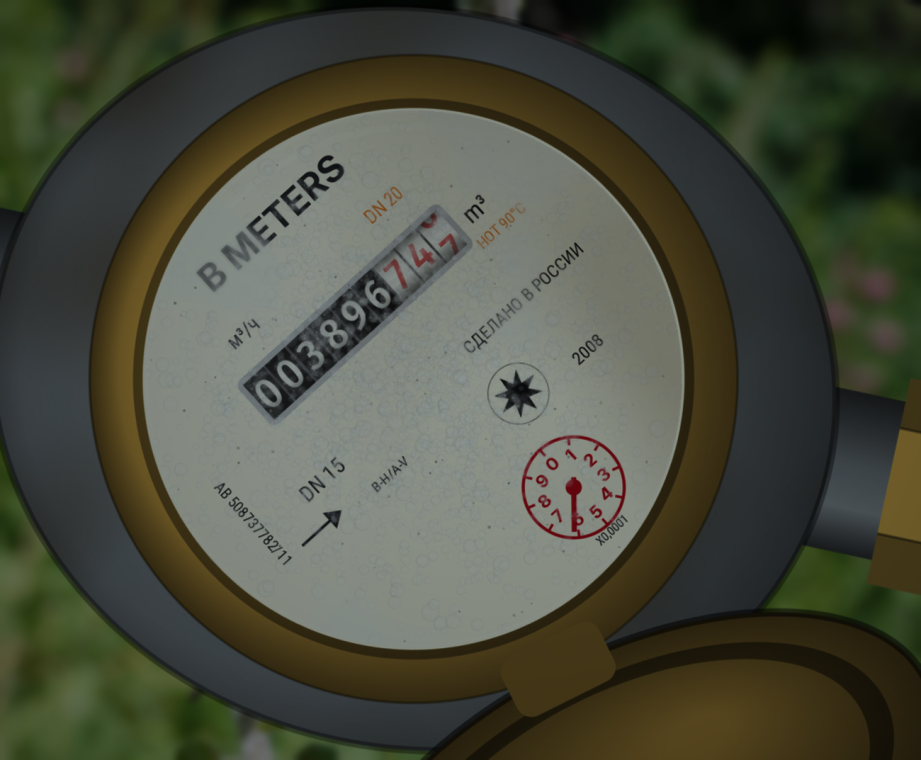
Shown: 3896.7466m³
